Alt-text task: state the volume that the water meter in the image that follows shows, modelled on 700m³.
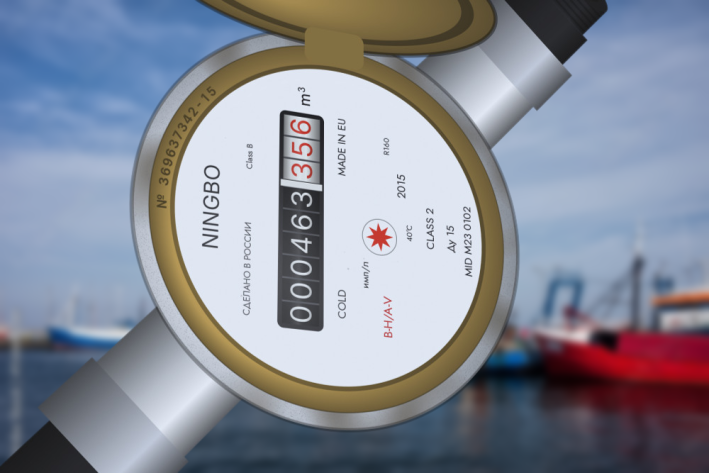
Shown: 463.356m³
